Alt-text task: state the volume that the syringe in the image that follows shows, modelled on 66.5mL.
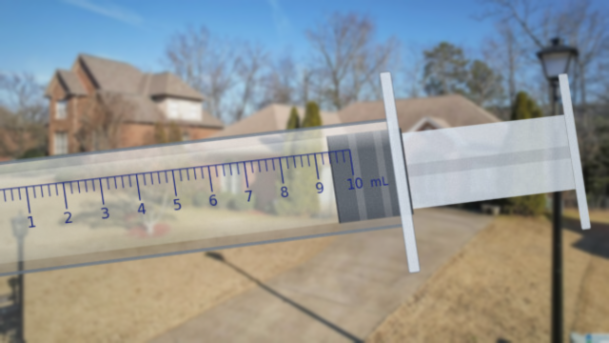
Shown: 9.4mL
